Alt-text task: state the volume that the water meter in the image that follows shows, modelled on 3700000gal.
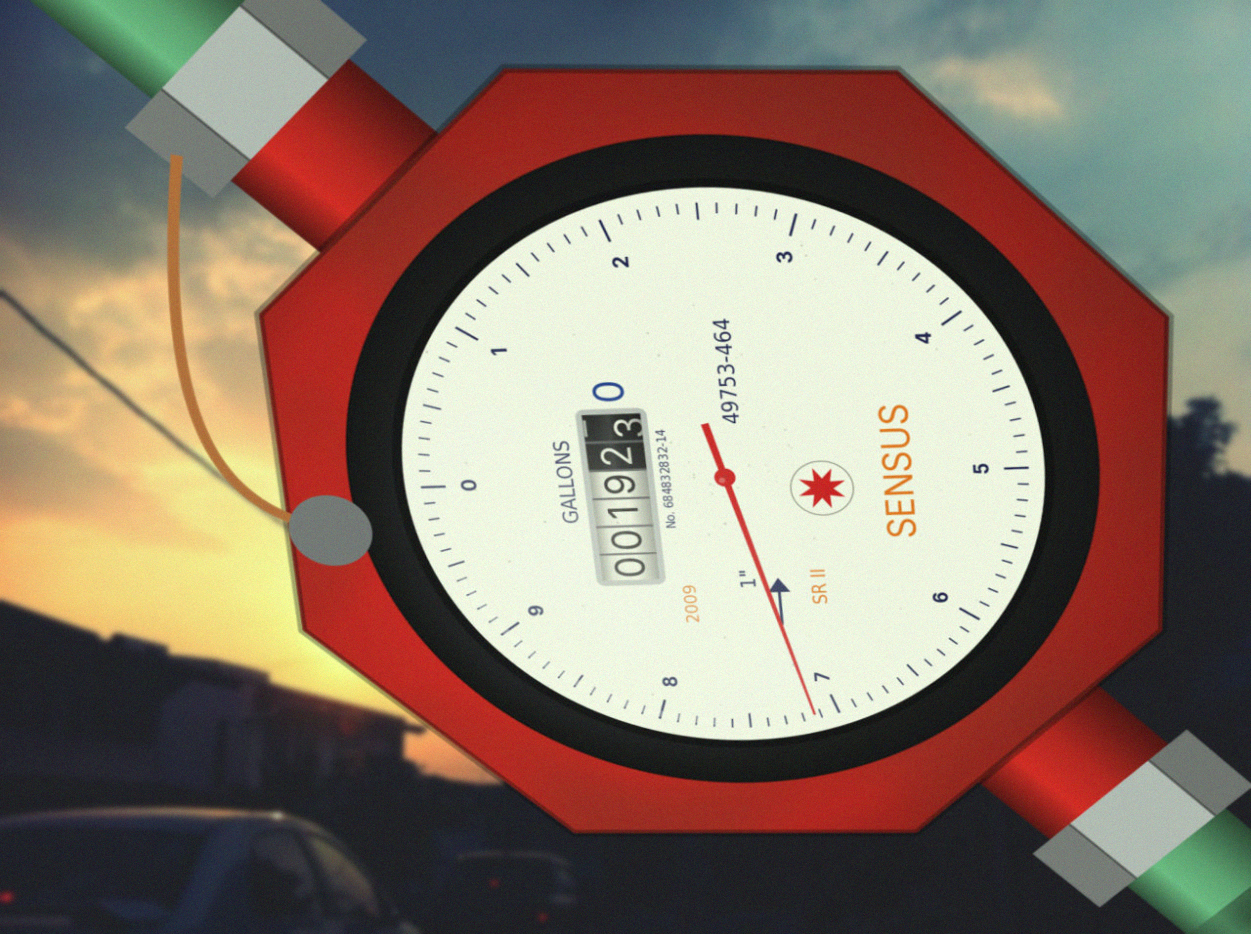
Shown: 19227.1gal
